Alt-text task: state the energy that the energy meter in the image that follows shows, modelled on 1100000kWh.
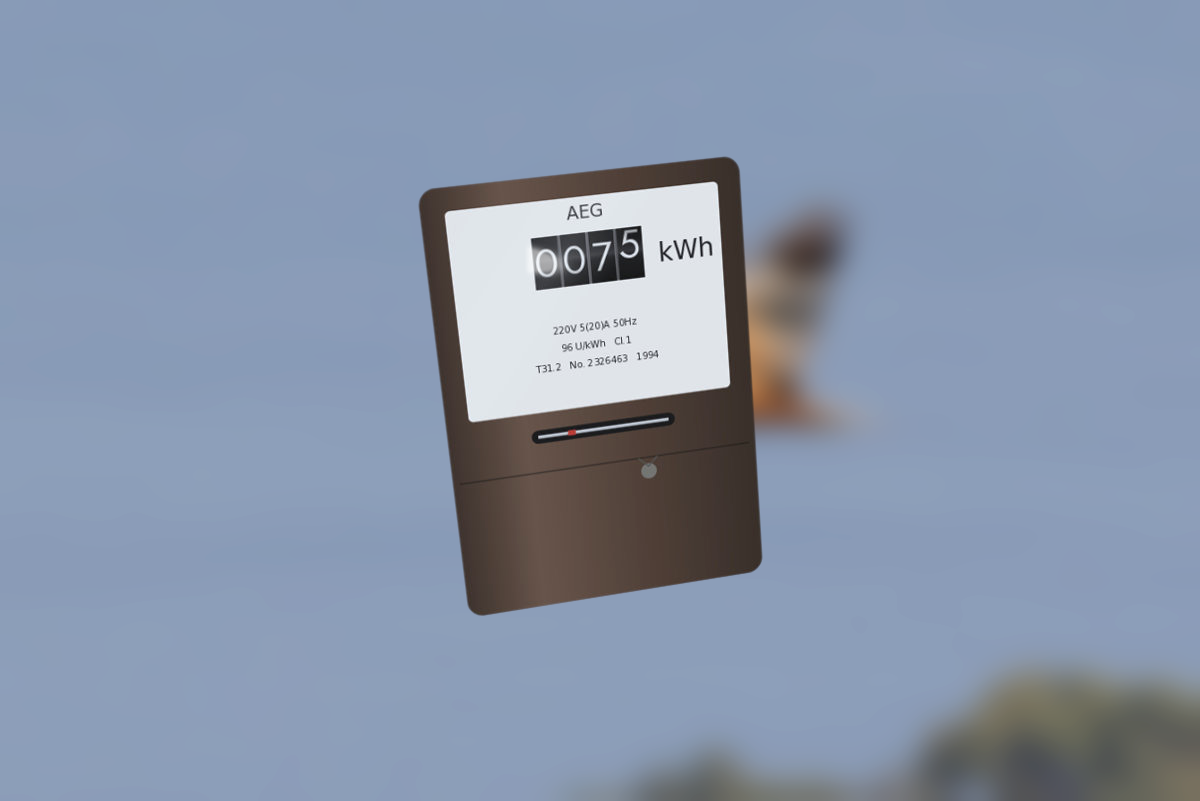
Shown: 75kWh
